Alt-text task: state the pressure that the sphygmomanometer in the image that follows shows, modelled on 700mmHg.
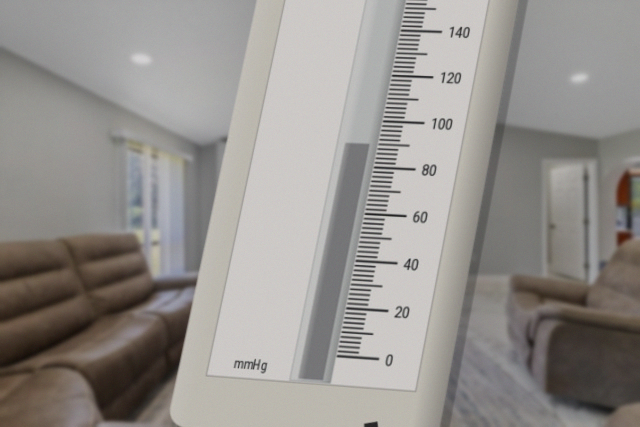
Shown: 90mmHg
